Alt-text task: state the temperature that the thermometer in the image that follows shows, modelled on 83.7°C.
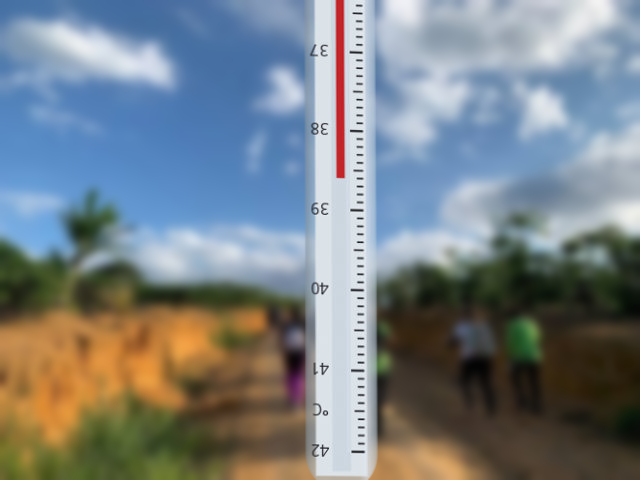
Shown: 38.6°C
